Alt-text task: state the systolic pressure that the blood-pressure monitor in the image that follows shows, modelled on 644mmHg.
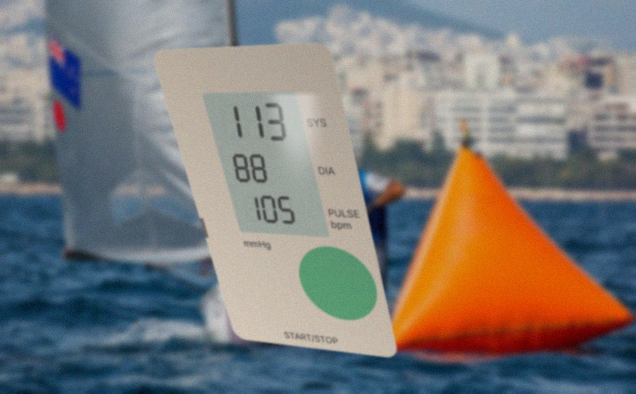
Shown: 113mmHg
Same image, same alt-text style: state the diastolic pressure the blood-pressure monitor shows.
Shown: 88mmHg
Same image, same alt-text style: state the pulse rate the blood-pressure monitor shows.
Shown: 105bpm
